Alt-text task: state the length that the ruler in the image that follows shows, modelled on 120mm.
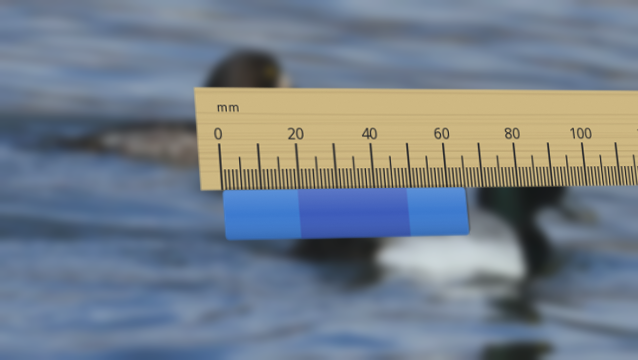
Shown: 65mm
